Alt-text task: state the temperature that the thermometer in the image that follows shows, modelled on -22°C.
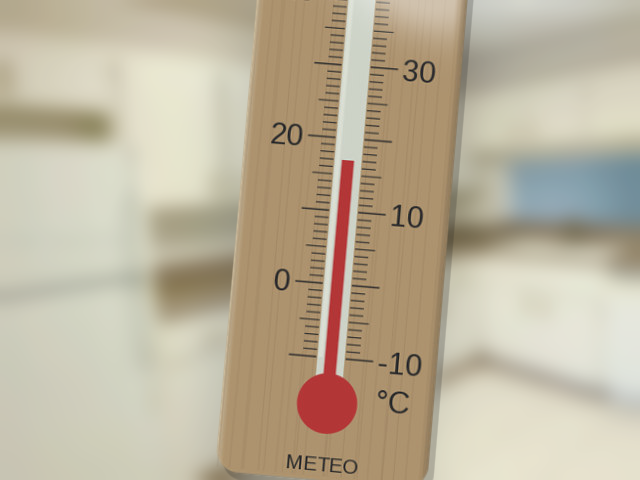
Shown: 17°C
